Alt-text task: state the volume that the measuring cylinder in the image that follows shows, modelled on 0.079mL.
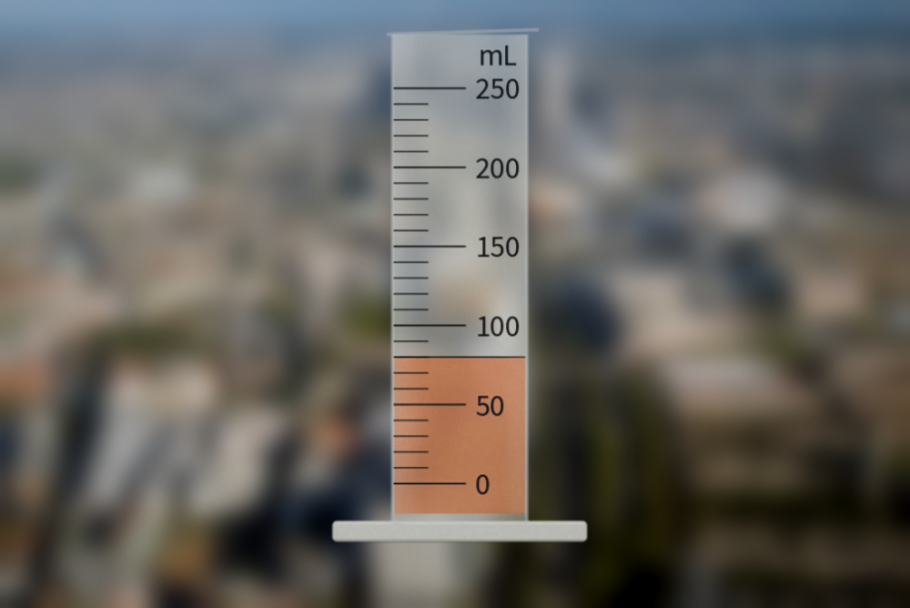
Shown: 80mL
